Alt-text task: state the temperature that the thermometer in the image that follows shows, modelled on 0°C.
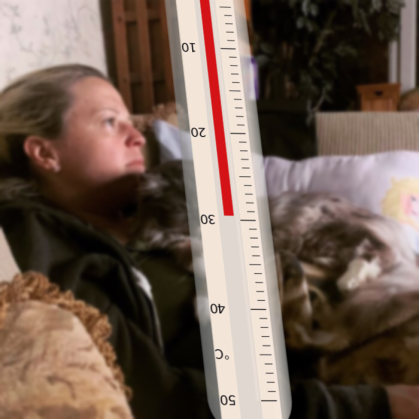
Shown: 29.5°C
